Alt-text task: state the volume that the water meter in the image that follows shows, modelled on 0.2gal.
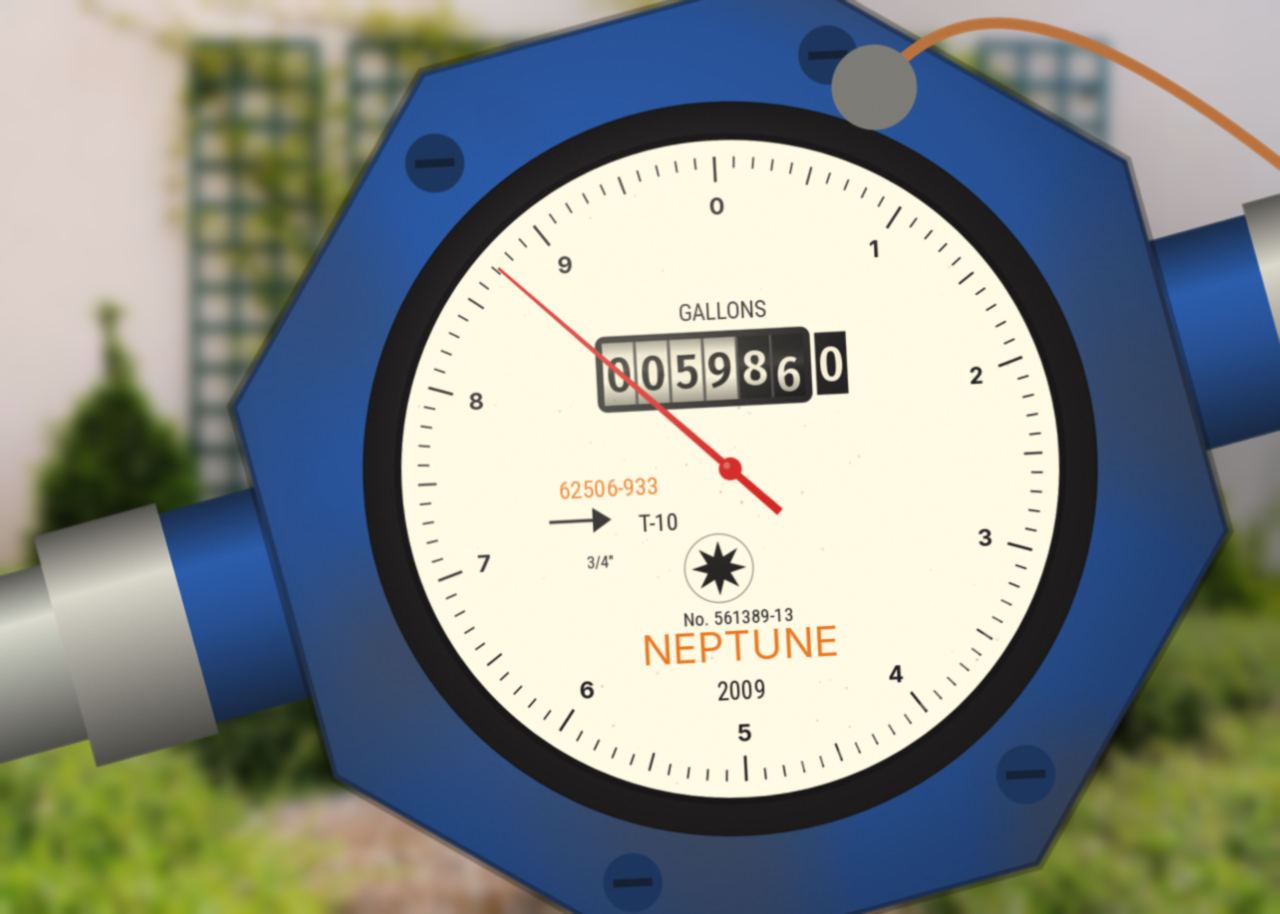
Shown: 59858.7gal
